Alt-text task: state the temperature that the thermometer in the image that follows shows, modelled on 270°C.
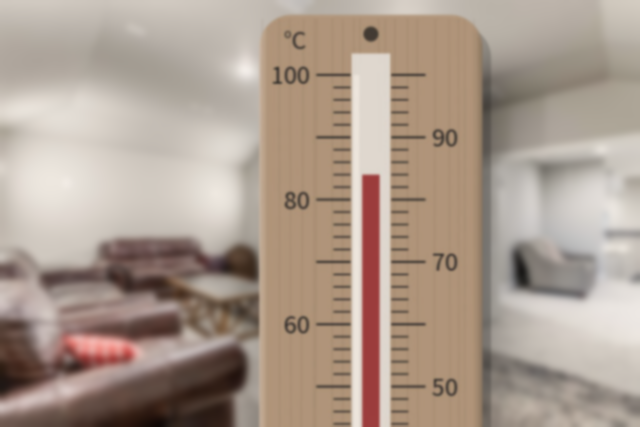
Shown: 84°C
